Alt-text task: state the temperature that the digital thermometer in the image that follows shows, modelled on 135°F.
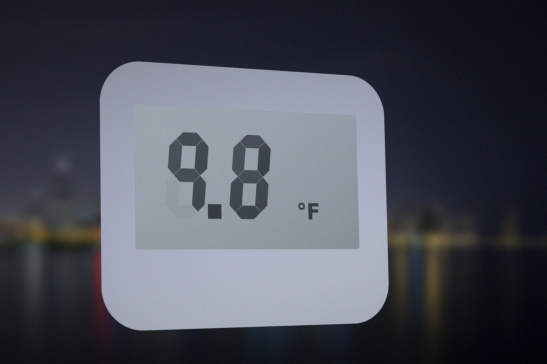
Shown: 9.8°F
